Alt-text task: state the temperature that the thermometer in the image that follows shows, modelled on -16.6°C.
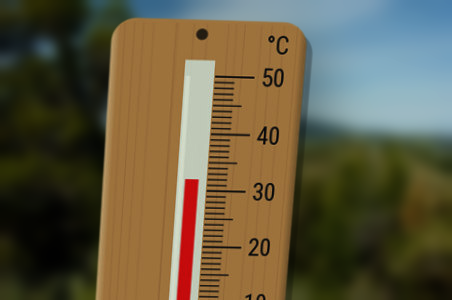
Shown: 32°C
